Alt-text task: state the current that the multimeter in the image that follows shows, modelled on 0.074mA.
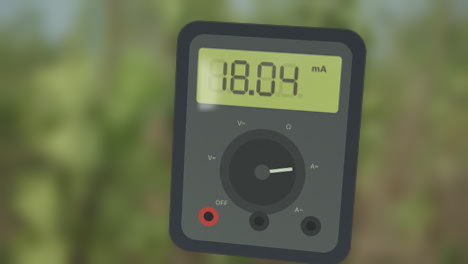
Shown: 18.04mA
